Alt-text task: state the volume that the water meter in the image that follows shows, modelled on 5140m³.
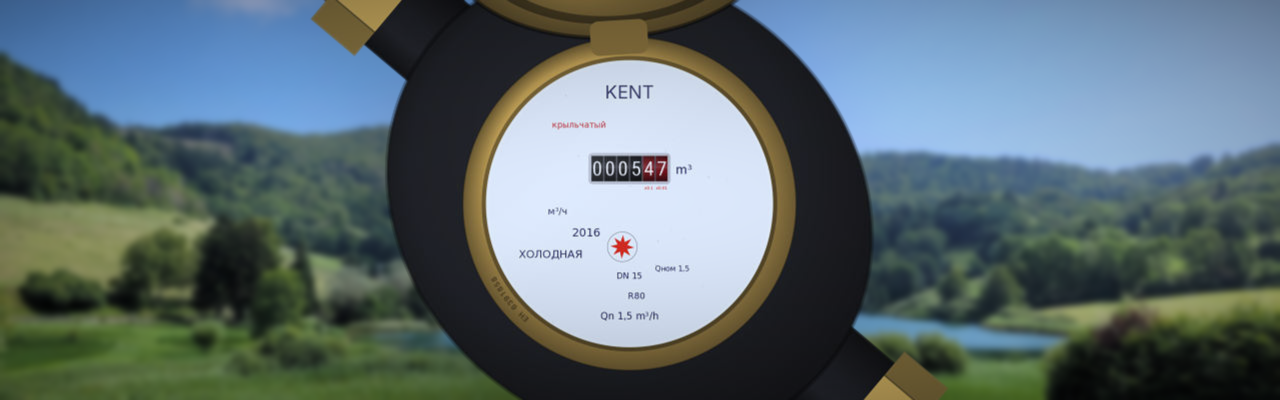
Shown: 5.47m³
